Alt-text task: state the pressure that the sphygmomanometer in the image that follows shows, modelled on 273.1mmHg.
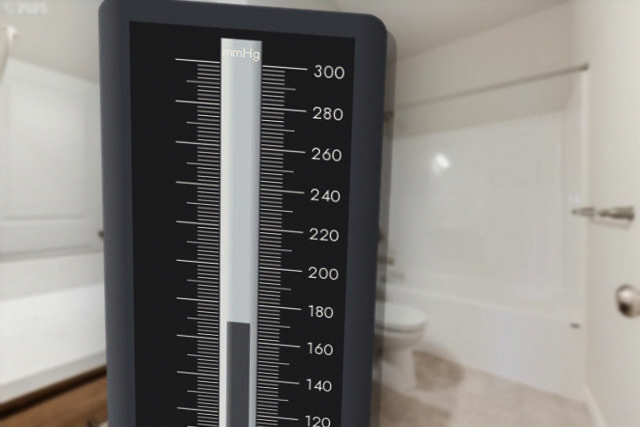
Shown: 170mmHg
